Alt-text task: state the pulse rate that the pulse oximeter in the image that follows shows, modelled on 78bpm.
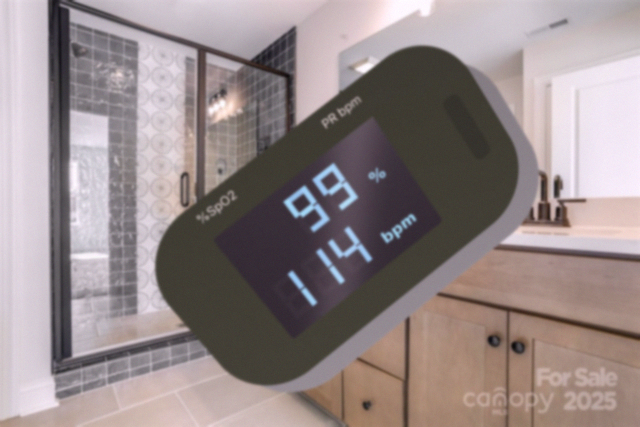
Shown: 114bpm
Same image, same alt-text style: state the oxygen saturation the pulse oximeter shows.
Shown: 99%
